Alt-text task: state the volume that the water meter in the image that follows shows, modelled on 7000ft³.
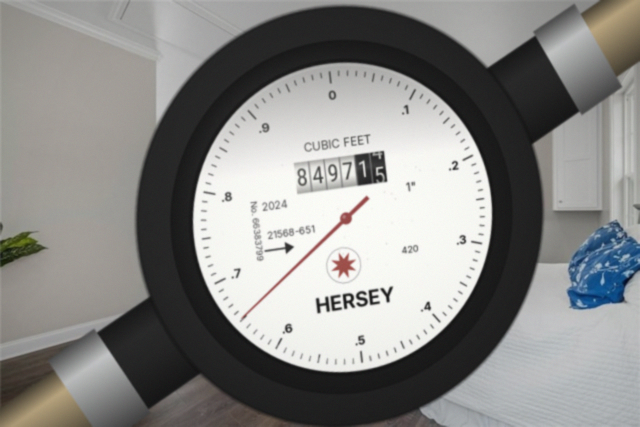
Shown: 849714.65ft³
